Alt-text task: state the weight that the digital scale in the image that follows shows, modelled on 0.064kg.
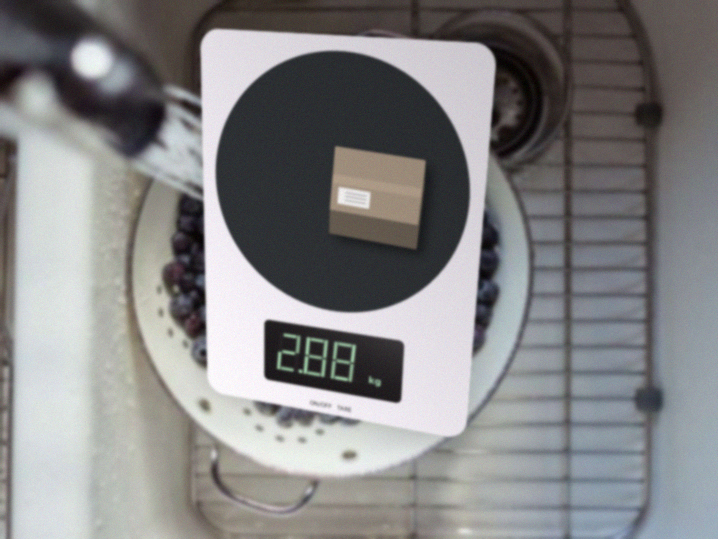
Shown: 2.88kg
